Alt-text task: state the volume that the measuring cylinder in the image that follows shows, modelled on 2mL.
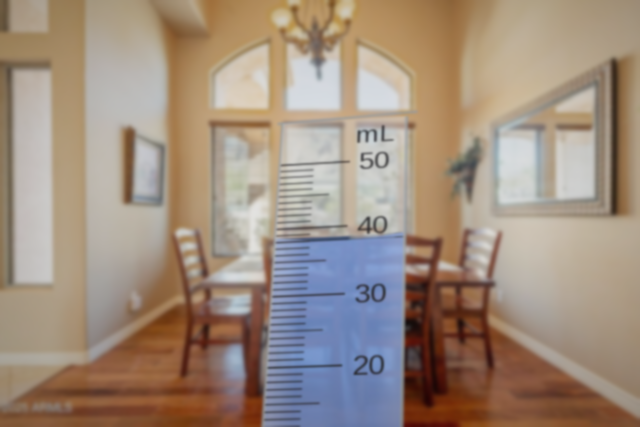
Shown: 38mL
